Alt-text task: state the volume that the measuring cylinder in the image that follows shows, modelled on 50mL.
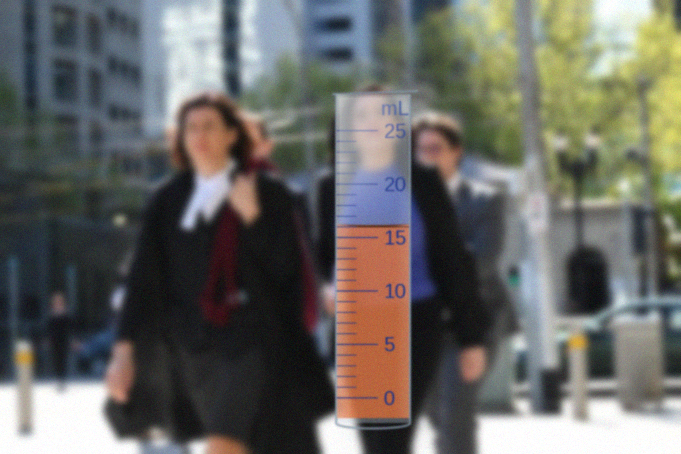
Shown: 16mL
